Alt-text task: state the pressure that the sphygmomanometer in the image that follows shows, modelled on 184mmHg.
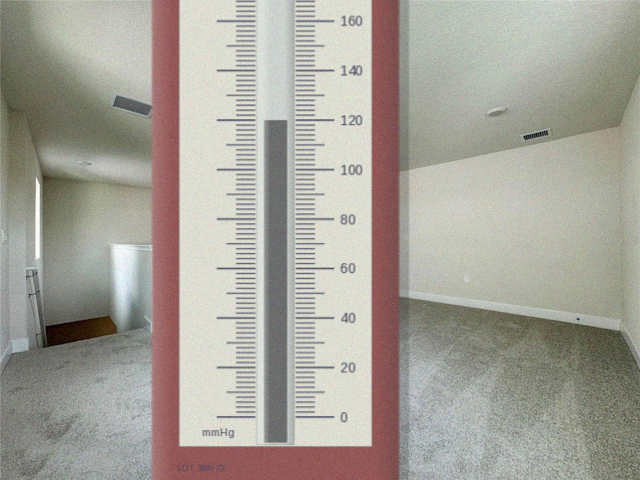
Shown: 120mmHg
